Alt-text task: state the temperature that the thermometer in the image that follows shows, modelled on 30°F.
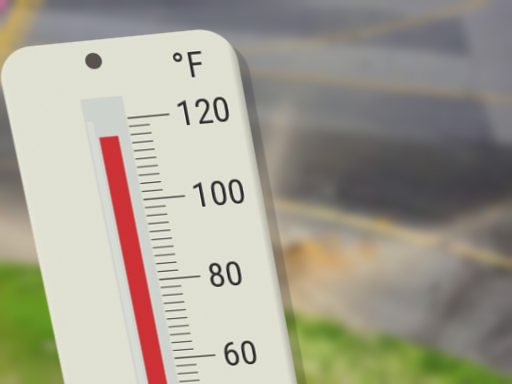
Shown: 116°F
